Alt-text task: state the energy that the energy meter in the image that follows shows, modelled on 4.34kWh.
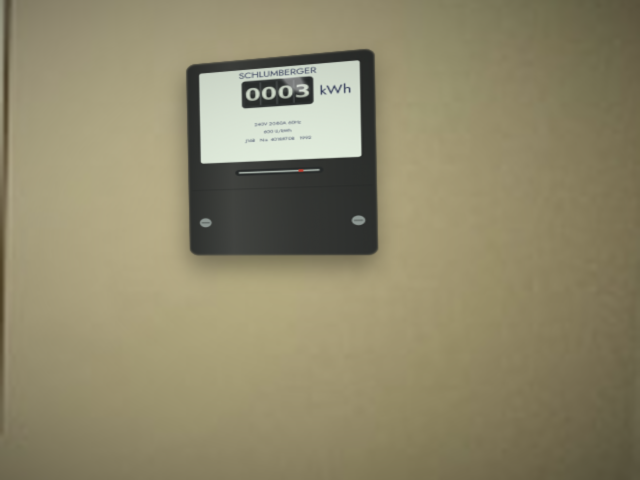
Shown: 3kWh
